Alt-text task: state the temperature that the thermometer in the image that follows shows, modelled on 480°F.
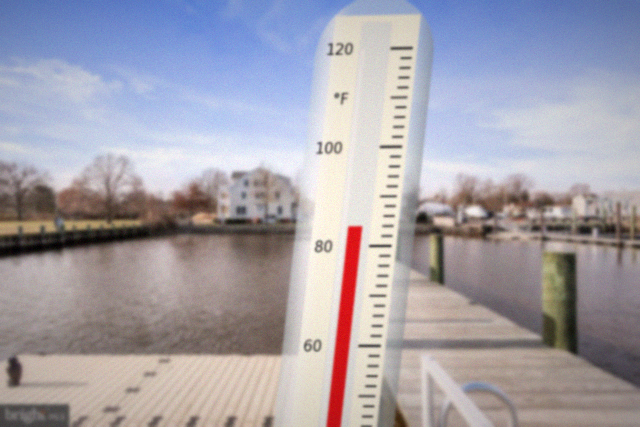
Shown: 84°F
